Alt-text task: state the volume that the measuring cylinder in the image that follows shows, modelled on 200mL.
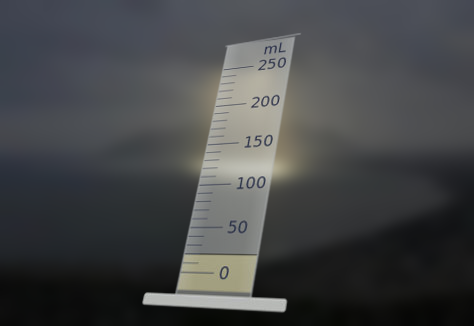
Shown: 20mL
